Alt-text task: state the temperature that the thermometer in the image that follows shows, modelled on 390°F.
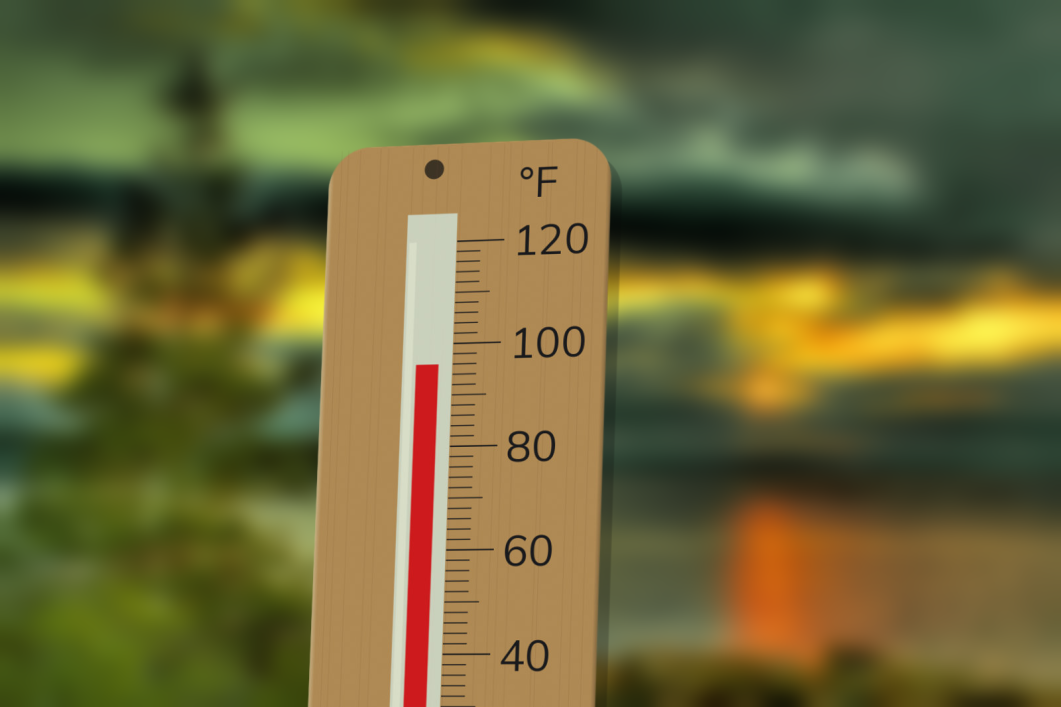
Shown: 96°F
